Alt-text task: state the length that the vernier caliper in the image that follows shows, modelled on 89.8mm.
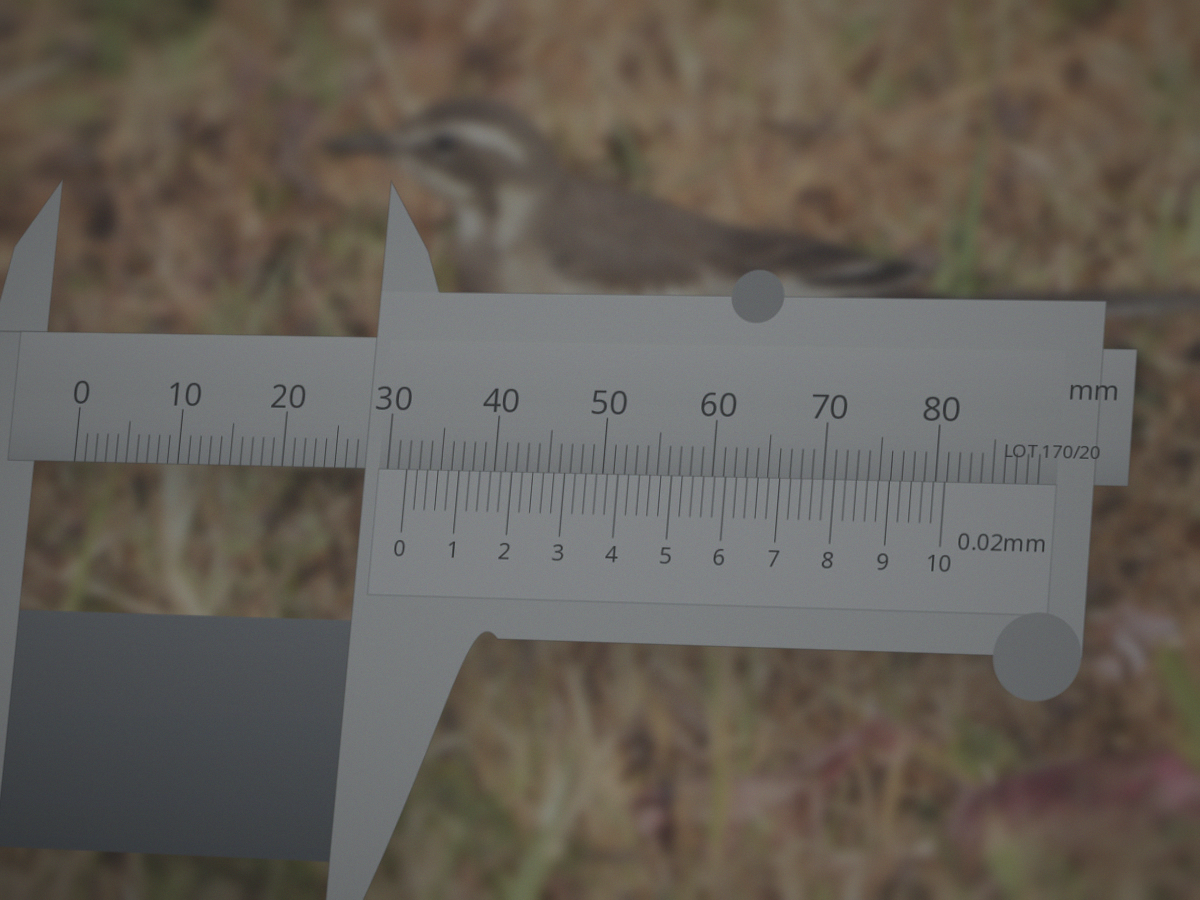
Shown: 31.8mm
